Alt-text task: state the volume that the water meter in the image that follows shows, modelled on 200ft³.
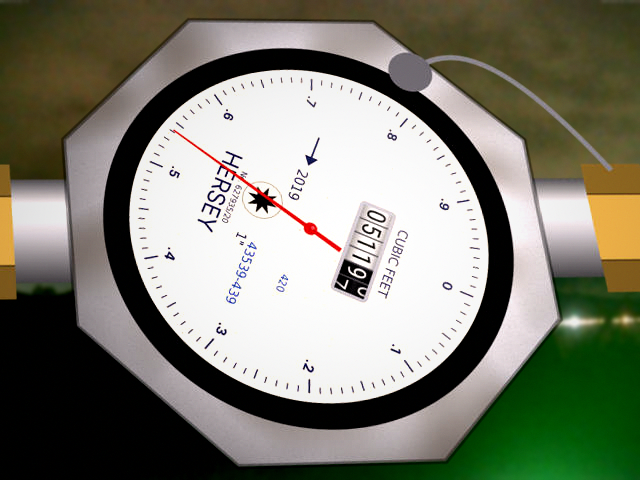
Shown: 51196.54ft³
